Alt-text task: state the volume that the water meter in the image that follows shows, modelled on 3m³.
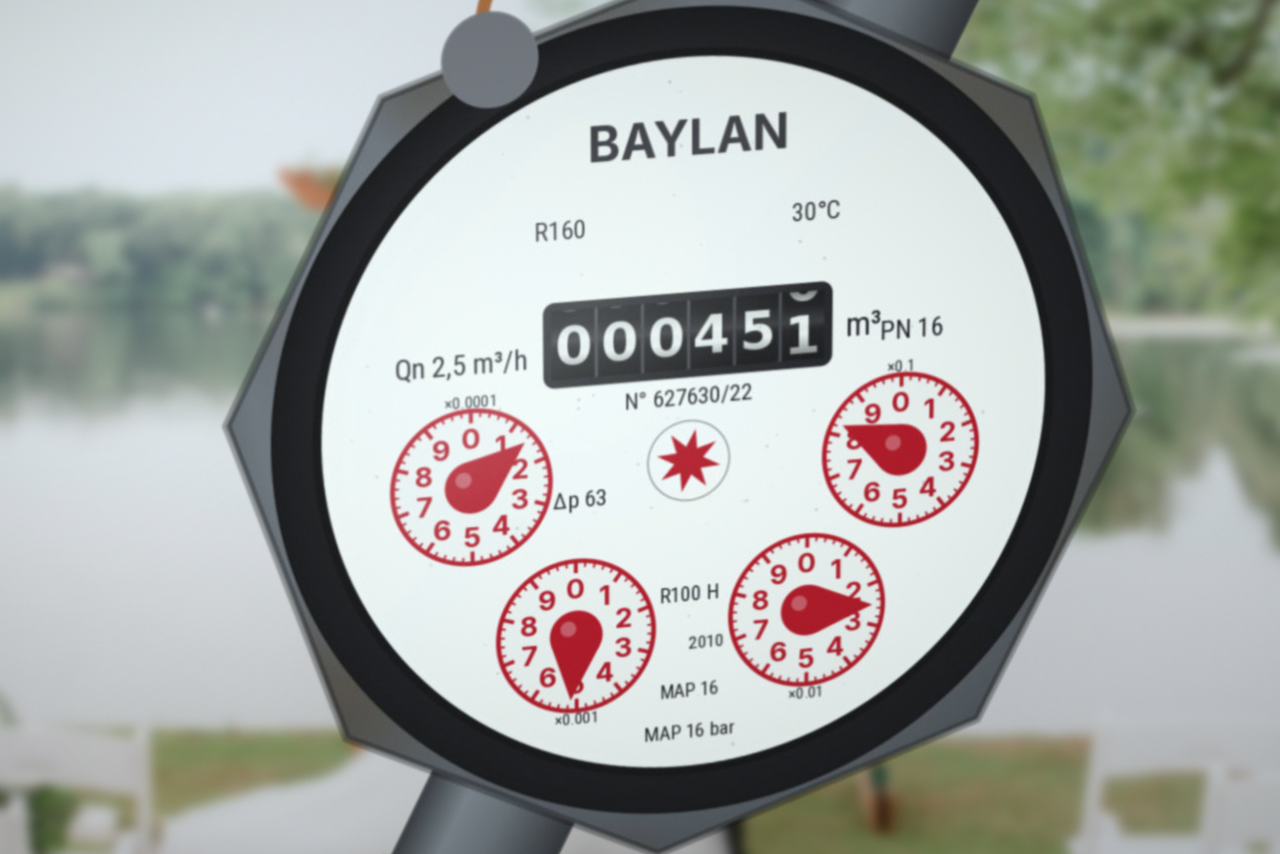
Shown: 450.8251m³
